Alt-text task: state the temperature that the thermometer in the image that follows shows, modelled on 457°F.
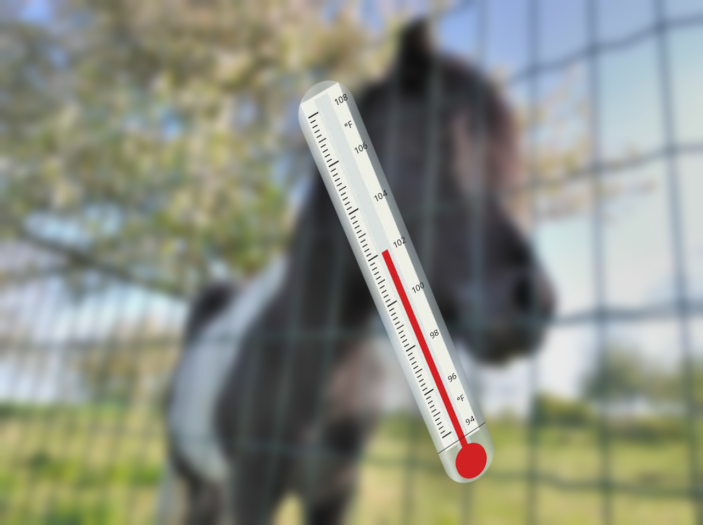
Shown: 102°F
